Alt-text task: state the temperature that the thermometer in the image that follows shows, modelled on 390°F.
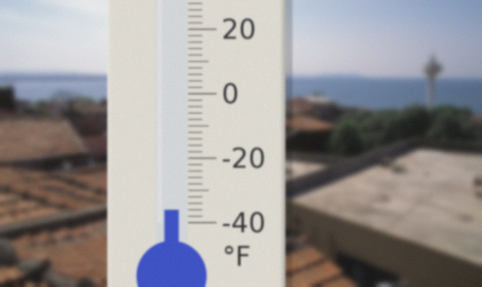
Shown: -36°F
